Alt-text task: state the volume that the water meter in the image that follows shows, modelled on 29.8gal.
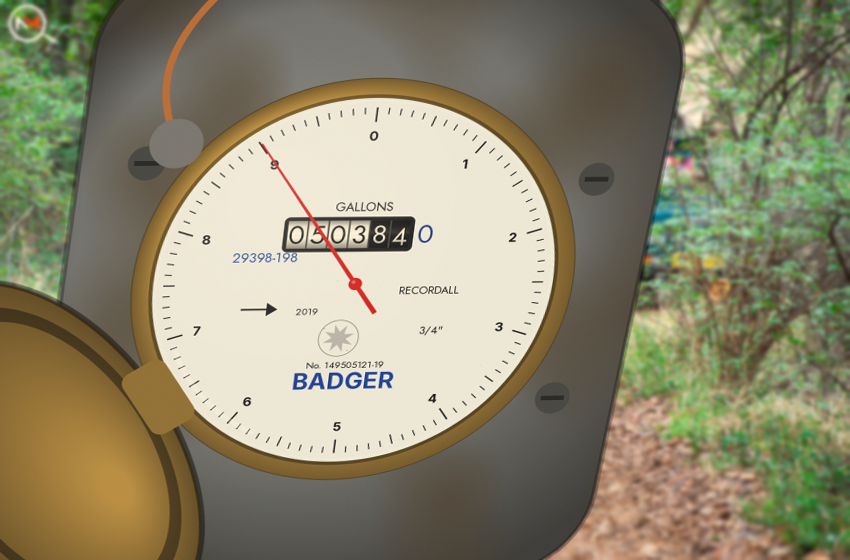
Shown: 503839.0gal
